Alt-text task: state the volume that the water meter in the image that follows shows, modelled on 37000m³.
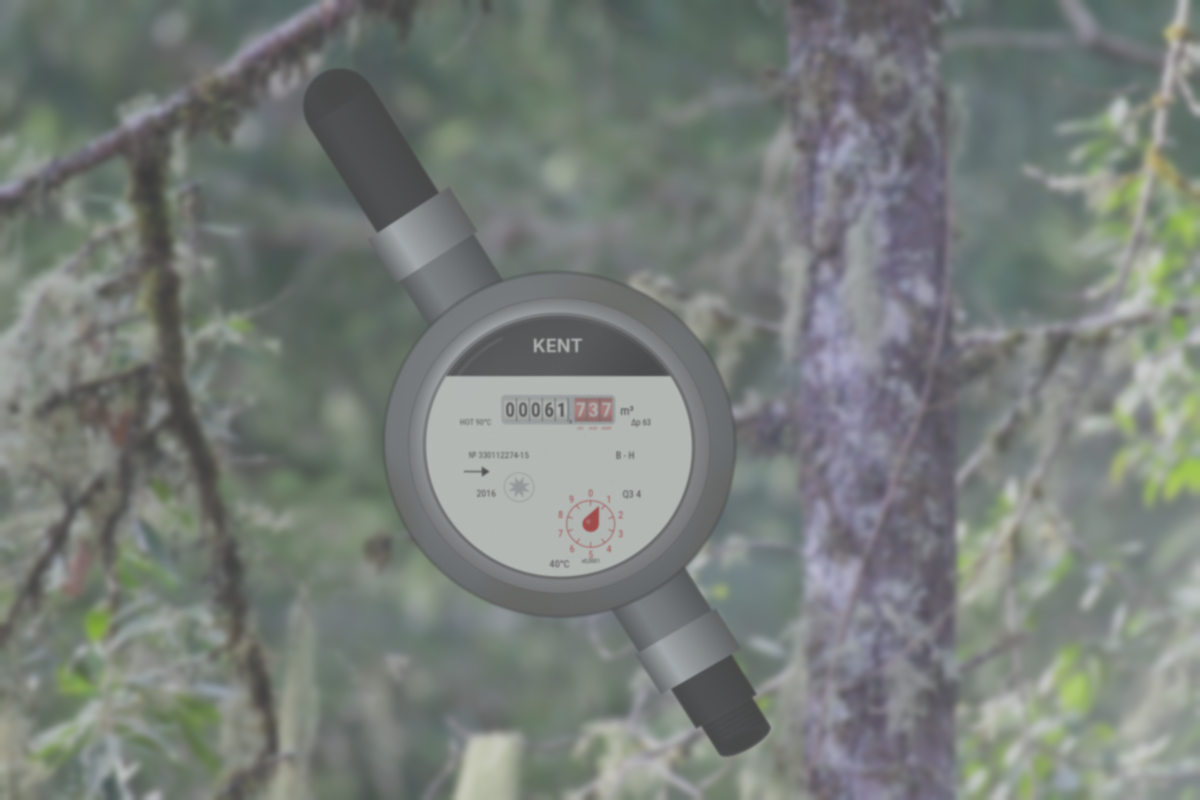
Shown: 61.7370m³
